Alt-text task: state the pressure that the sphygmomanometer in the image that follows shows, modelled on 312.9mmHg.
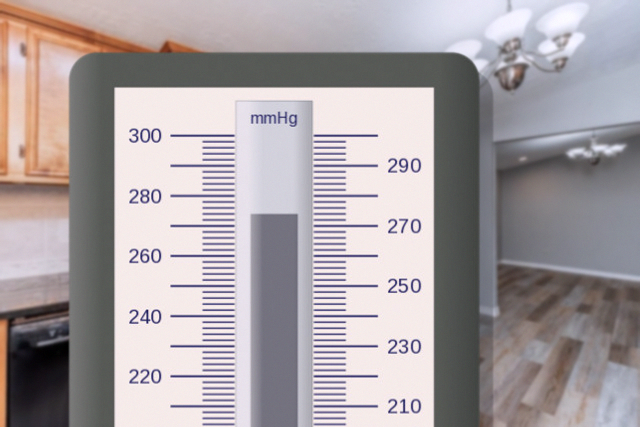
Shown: 274mmHg
